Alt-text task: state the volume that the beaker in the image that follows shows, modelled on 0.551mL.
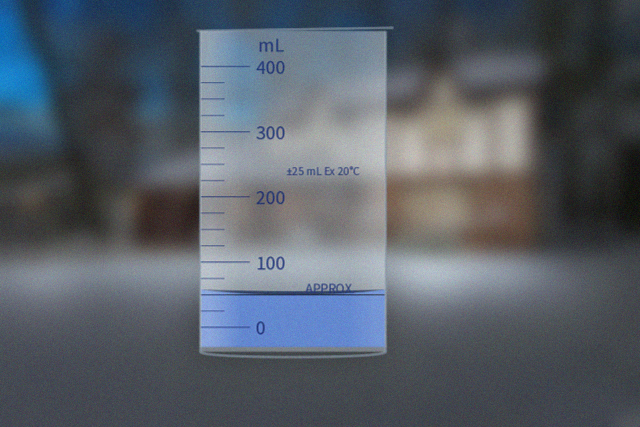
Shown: 50mL
